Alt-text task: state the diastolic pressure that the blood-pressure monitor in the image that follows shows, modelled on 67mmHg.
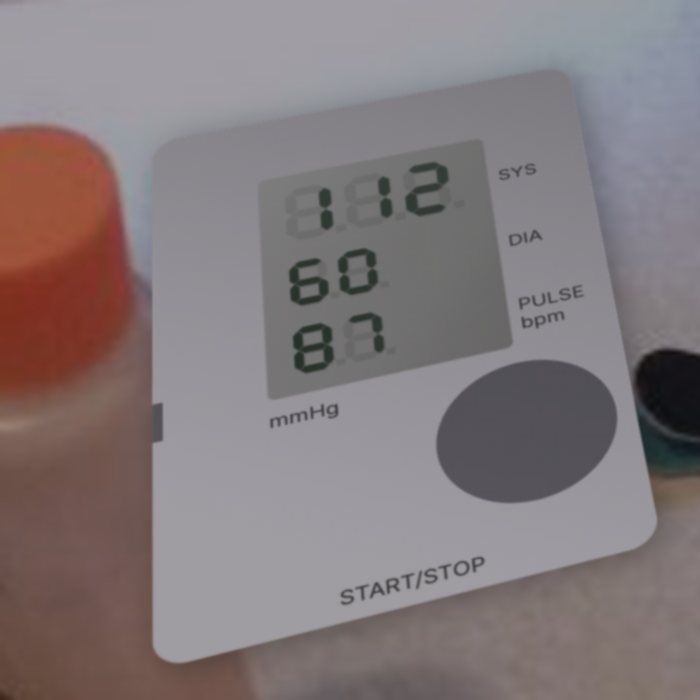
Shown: 60mmHg
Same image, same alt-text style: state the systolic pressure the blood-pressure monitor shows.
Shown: 112mmHg
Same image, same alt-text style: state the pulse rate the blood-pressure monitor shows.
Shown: 87bpm
